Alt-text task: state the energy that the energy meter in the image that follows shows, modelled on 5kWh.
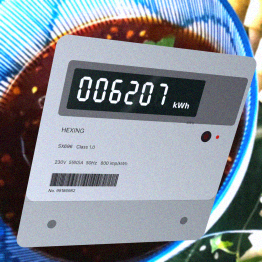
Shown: 6207kWh
